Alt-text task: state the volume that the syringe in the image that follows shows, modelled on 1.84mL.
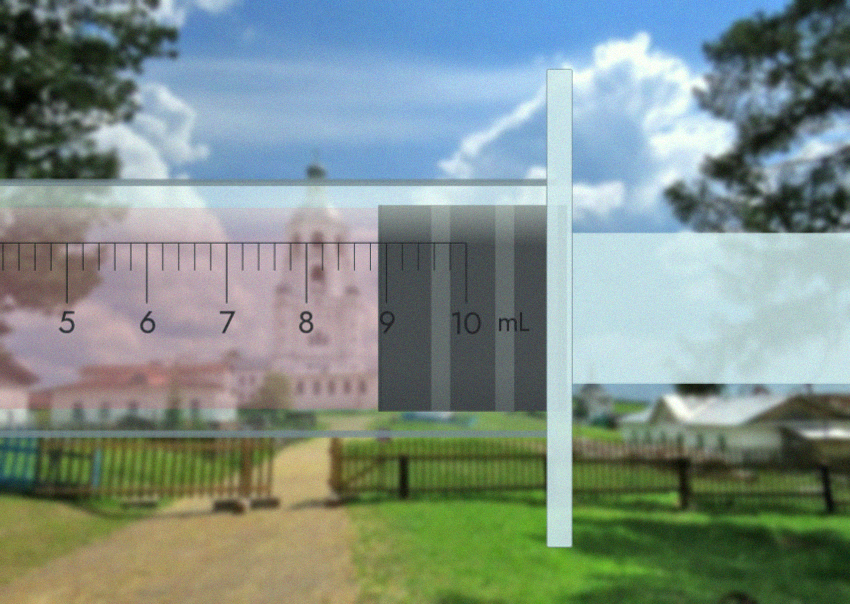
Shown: 8.9mL
